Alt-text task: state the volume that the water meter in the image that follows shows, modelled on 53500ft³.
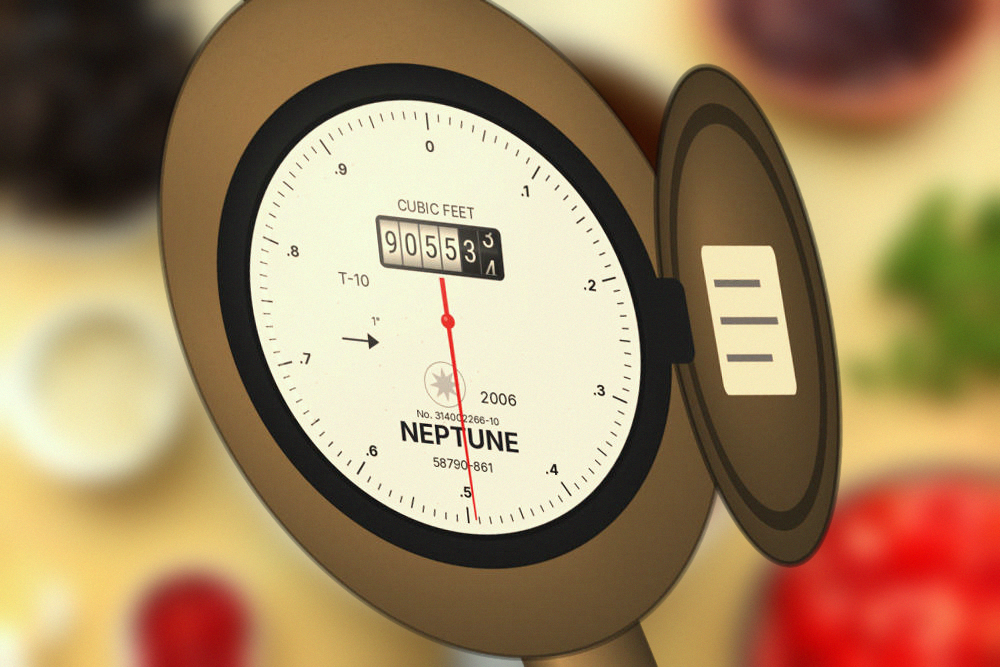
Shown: 905533.49ft³
